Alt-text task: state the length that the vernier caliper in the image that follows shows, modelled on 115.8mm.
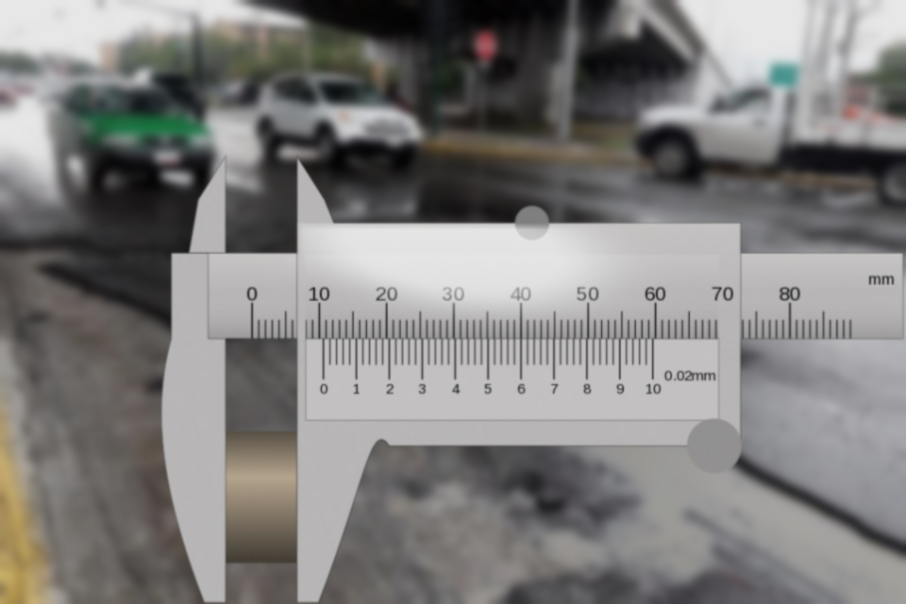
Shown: 10.6mm
